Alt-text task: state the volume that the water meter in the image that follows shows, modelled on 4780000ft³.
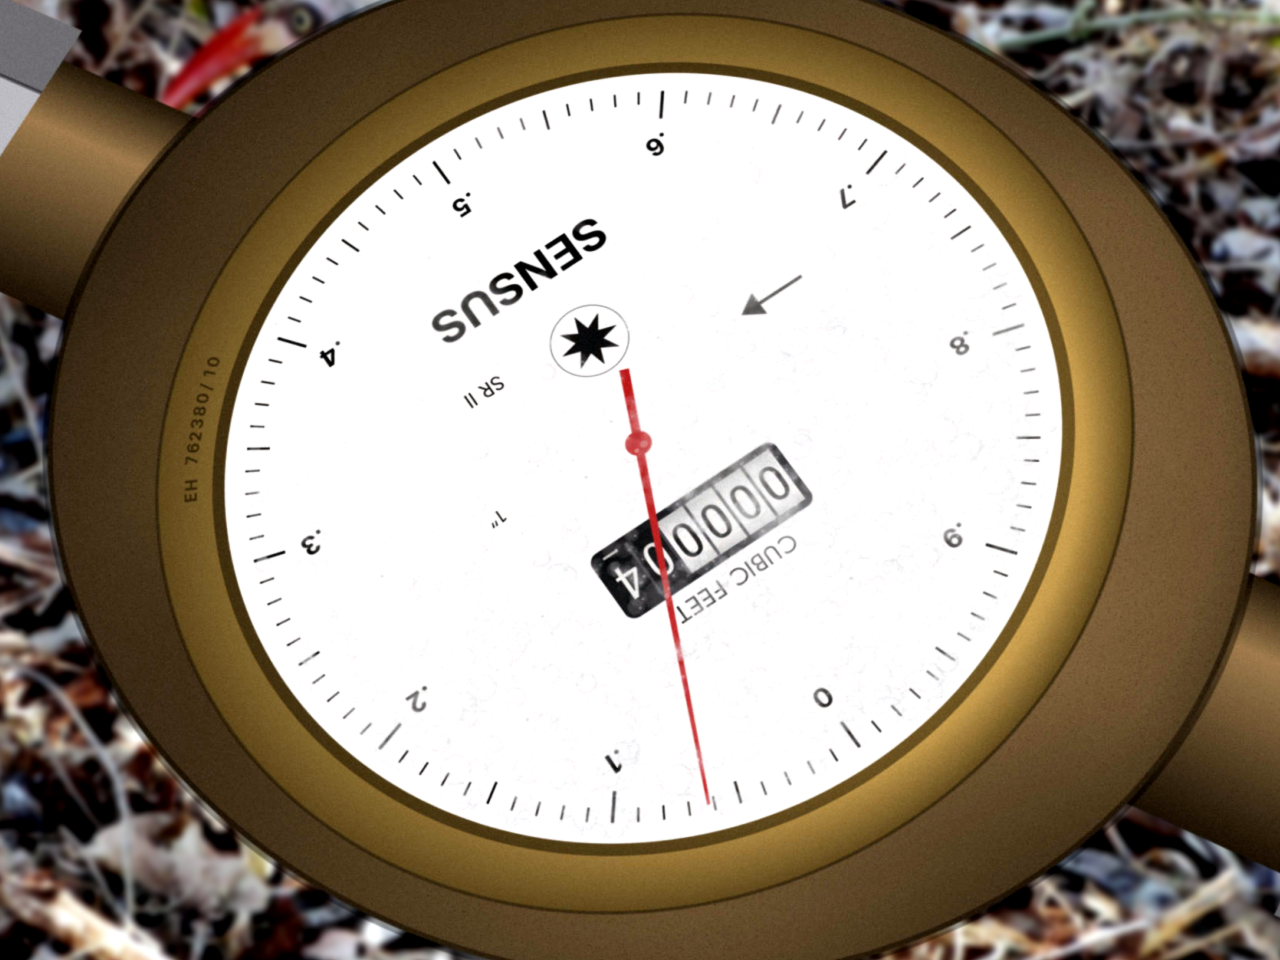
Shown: 4.06ft³
